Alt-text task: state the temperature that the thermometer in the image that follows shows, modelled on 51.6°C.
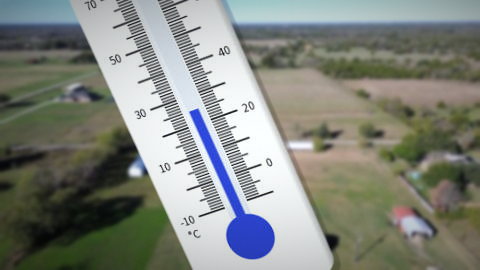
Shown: 25°C
